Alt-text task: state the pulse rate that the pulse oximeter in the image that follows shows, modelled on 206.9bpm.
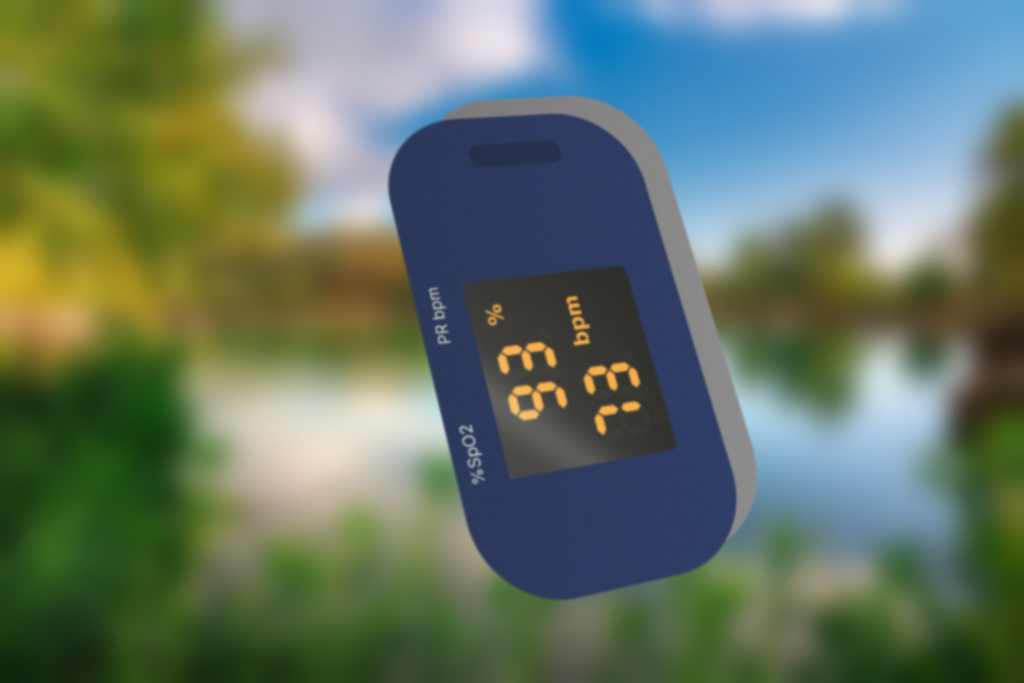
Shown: 73bpm
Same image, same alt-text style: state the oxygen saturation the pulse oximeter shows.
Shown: 93%
